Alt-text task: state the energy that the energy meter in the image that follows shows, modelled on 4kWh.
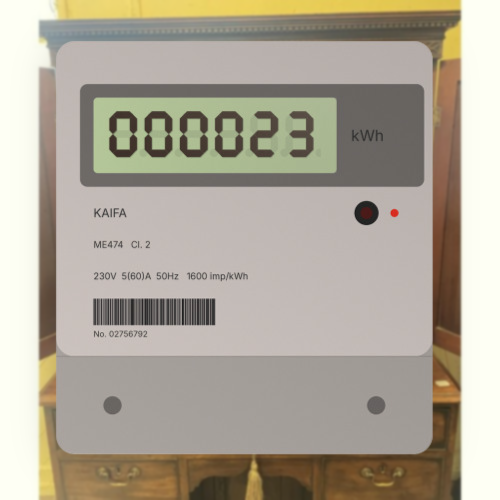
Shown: 23kWh
